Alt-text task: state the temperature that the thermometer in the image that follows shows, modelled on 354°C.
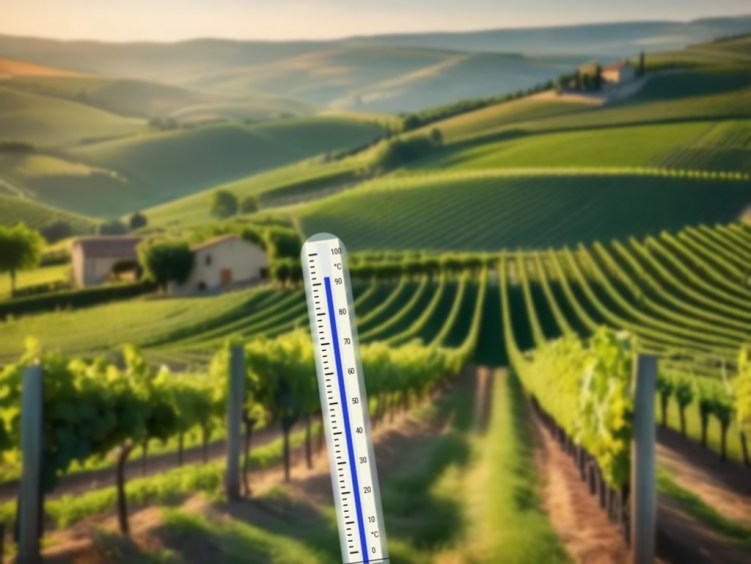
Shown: 92°C
